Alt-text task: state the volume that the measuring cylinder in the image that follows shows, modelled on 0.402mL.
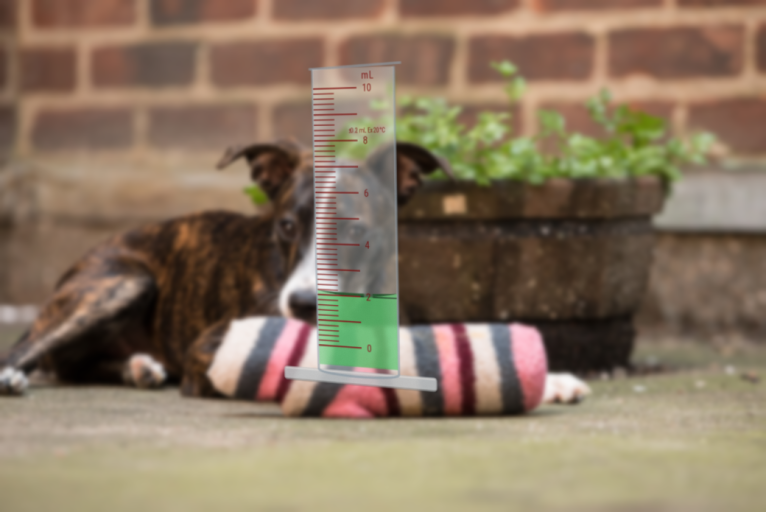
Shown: 2mL
